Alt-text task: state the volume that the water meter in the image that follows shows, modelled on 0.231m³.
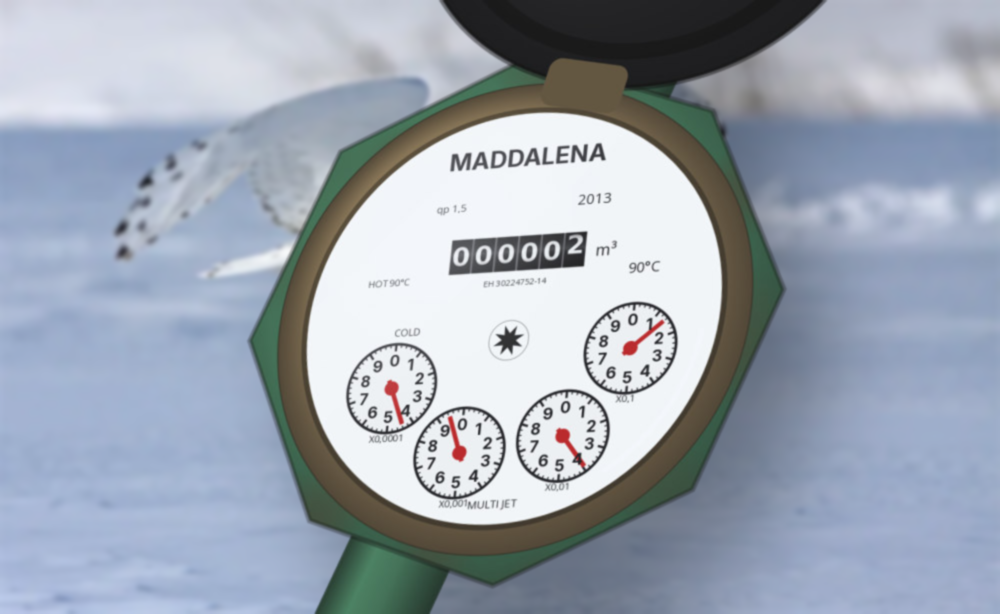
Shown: 2.1394m³
